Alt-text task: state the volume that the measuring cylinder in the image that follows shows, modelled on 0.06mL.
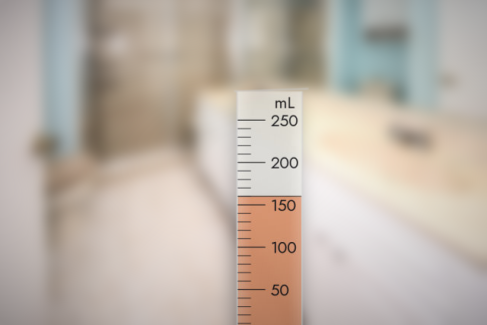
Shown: 160mL
